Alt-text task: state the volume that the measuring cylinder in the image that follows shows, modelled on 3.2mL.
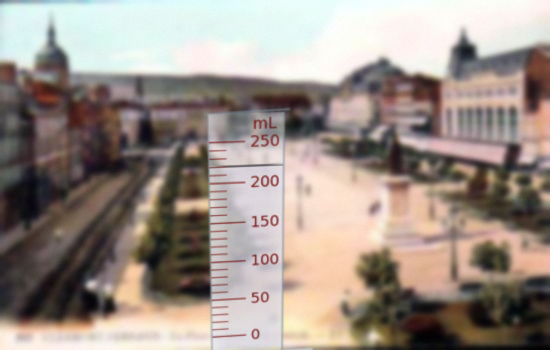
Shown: 220mL
